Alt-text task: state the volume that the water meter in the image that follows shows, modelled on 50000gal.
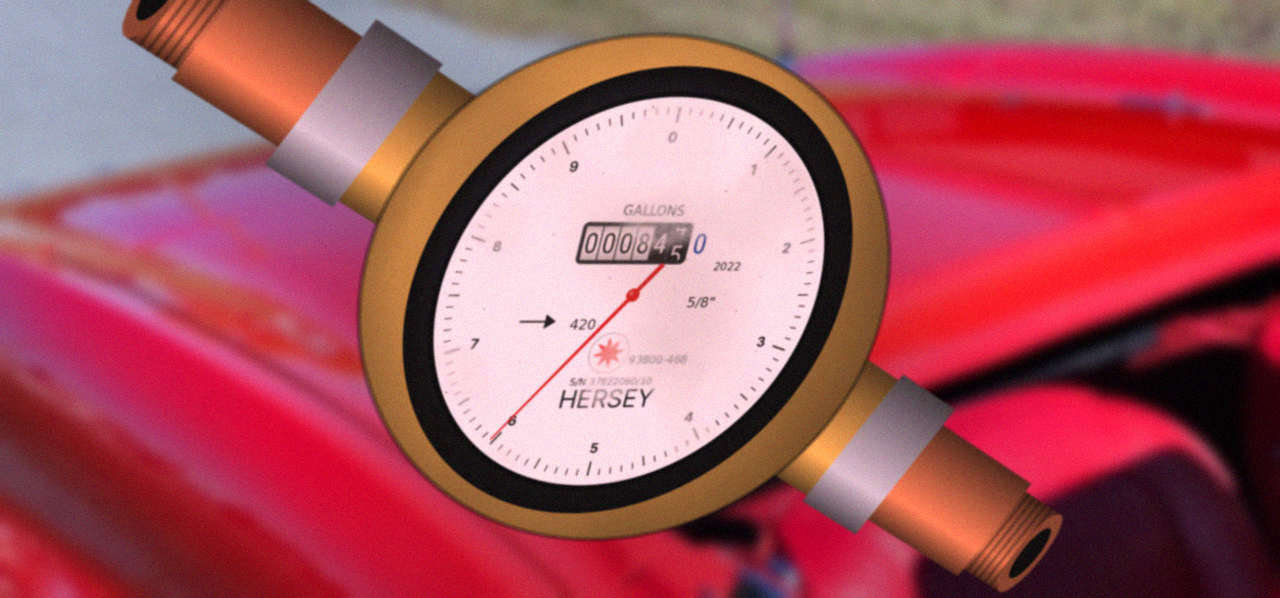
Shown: 8446.0gal
